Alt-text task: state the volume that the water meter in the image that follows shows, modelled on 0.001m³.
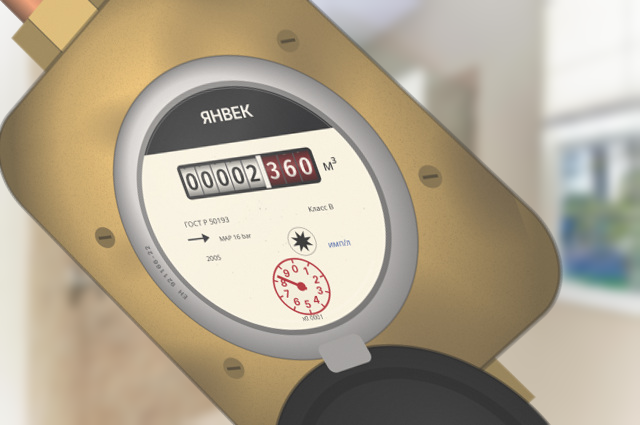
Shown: 2.3608m³
